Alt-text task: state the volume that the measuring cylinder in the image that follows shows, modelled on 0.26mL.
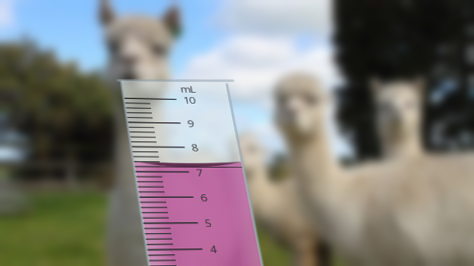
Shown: 7.2mL
